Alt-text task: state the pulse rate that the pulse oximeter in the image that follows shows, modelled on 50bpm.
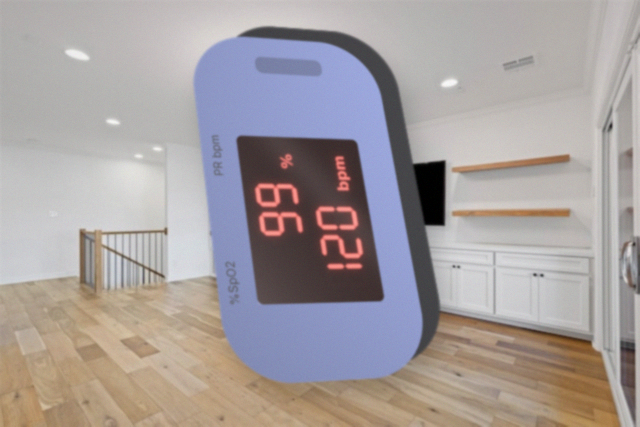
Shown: 120bpm
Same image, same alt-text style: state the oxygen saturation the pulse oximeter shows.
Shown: 99%
